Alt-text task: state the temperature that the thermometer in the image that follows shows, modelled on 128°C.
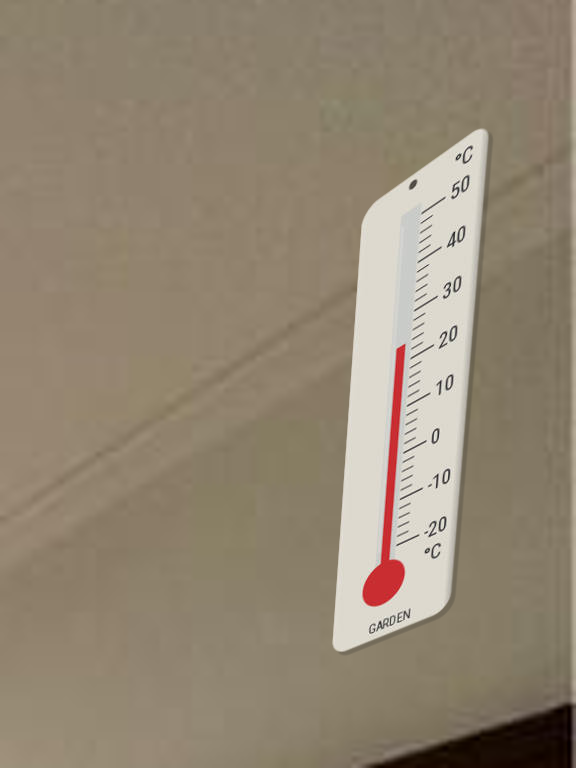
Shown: 24°C
